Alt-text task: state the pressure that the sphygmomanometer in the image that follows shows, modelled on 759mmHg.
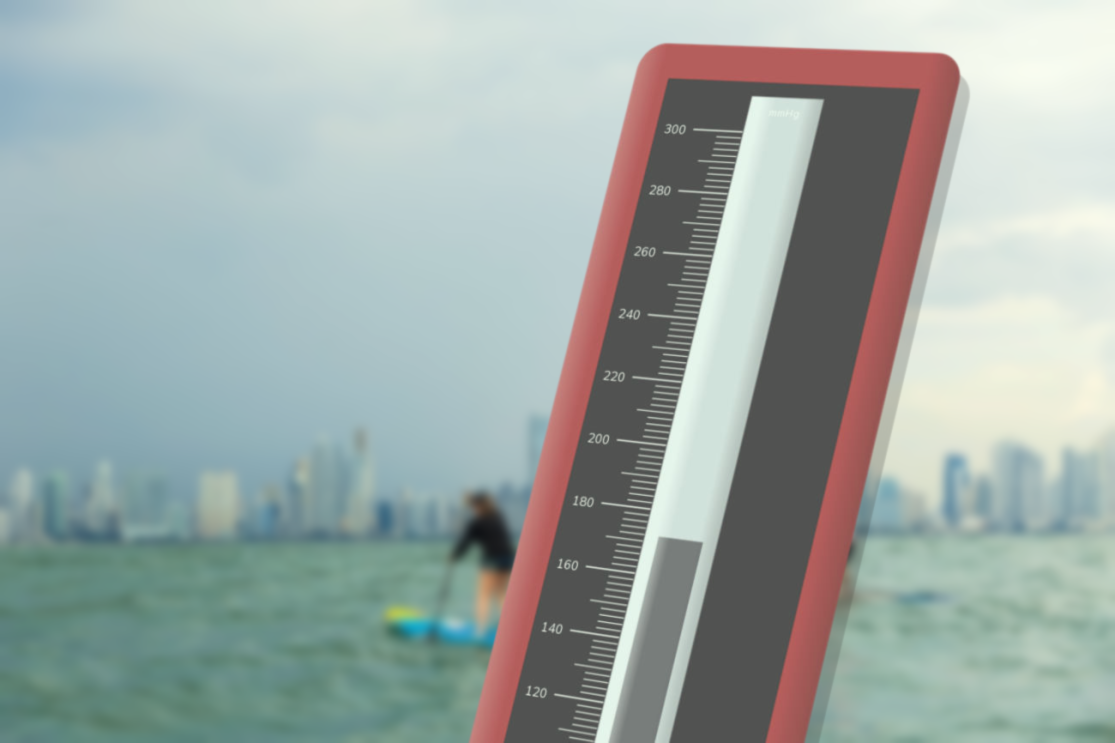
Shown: 172mmHg
